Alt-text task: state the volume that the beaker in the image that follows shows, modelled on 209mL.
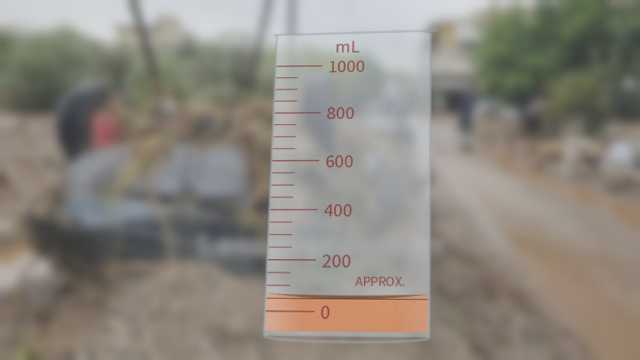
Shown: 50mL
